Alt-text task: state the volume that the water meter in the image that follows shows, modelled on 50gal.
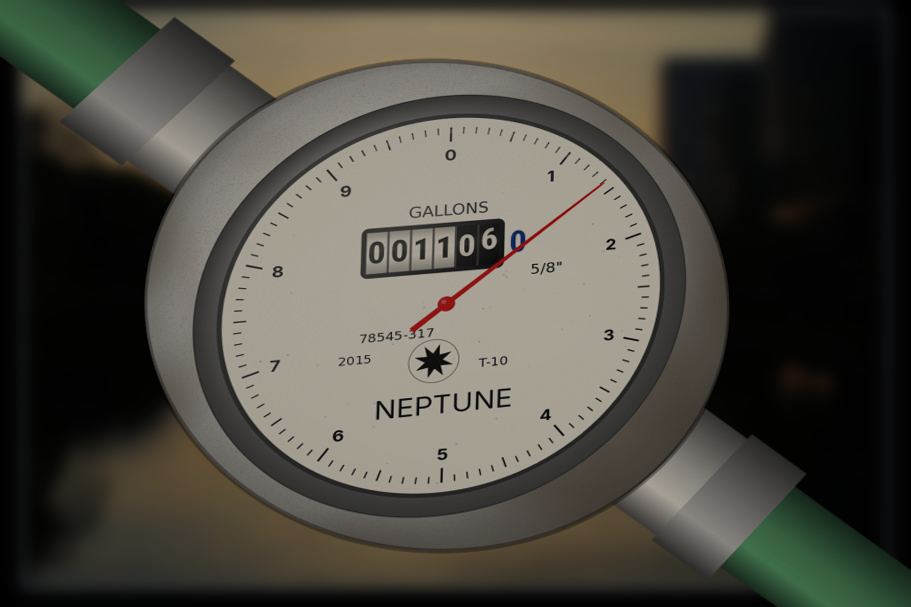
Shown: 11061.4gal
